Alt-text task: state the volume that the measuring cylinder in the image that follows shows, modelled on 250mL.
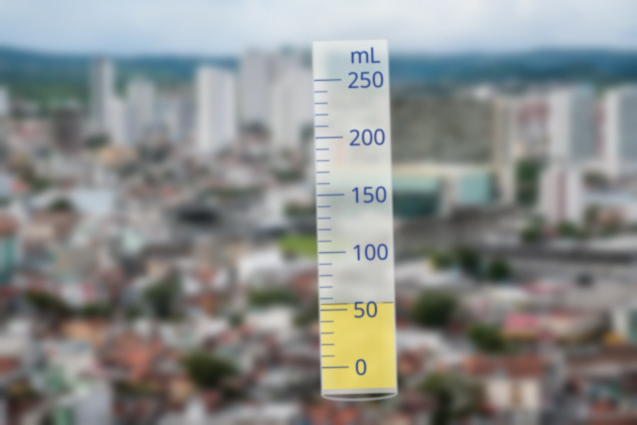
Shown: 55mL
